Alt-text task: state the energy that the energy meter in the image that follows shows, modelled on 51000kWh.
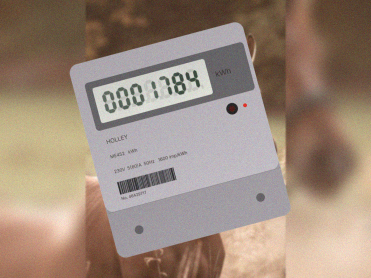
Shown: 1784kWh
